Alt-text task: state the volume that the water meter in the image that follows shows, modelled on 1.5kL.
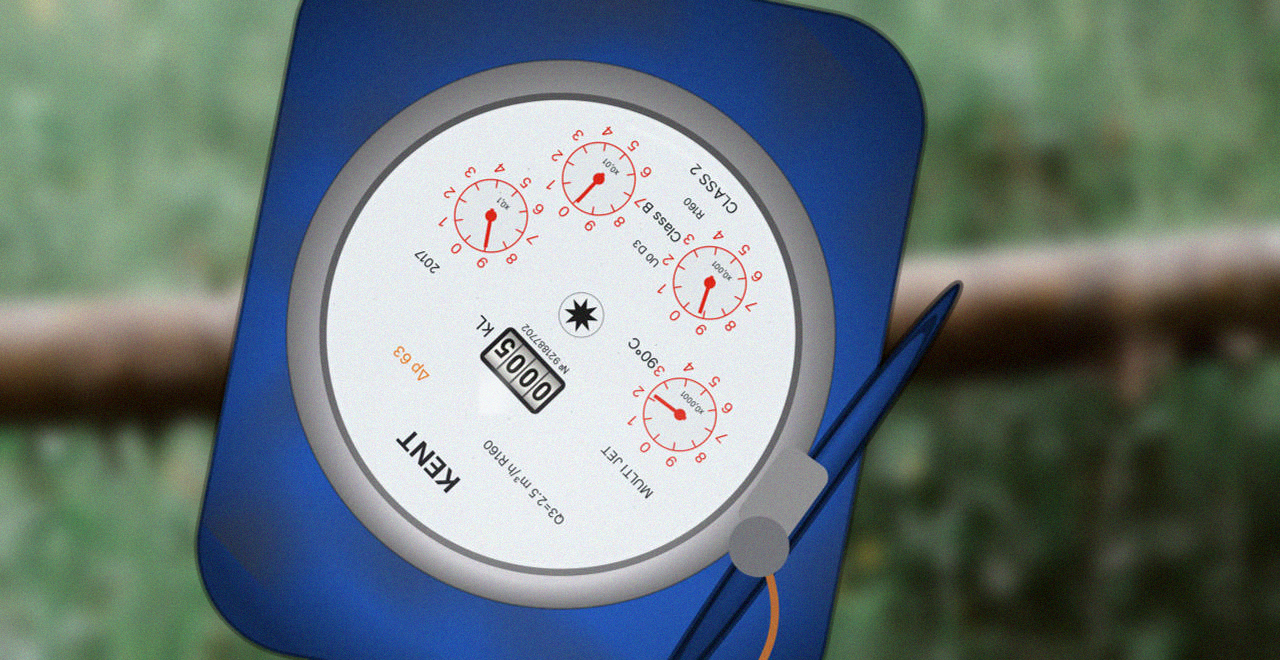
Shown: 4.8992kL
